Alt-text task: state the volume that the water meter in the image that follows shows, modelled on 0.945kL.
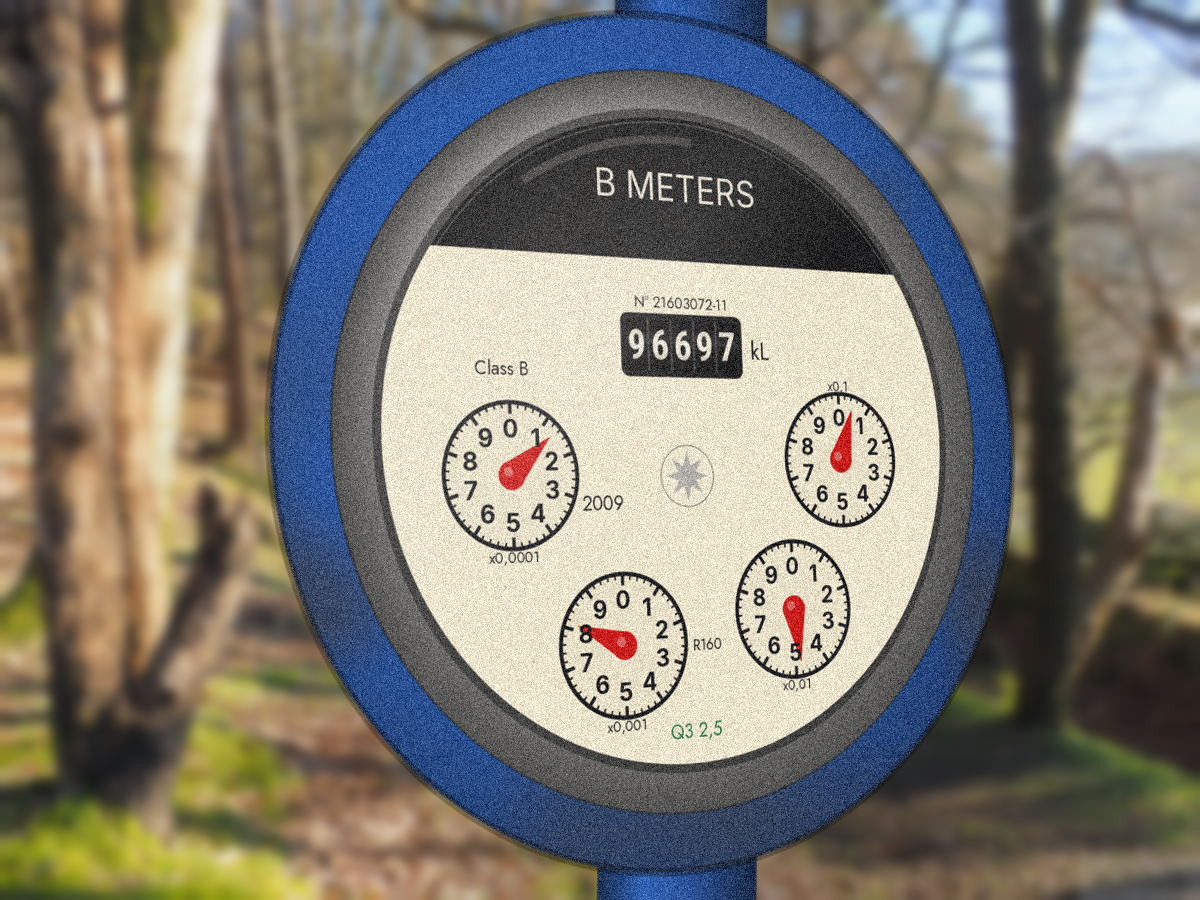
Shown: 96697.0481kL
